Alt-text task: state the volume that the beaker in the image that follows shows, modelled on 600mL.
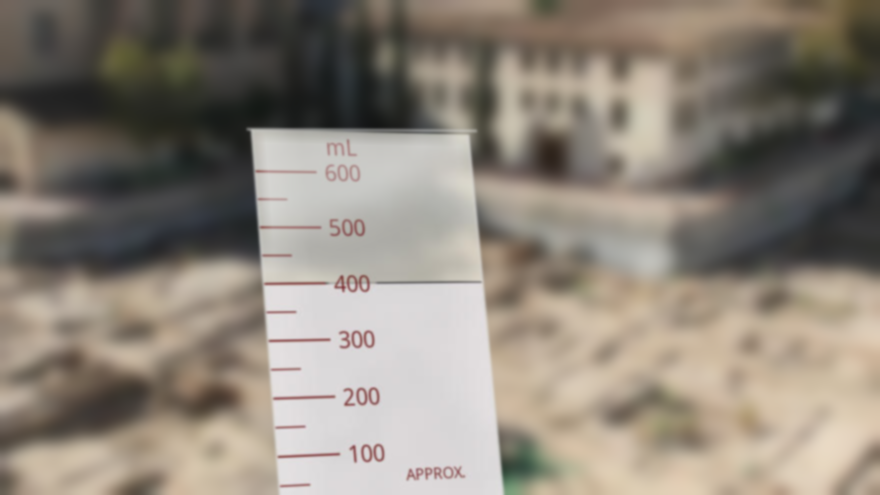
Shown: 400mL
